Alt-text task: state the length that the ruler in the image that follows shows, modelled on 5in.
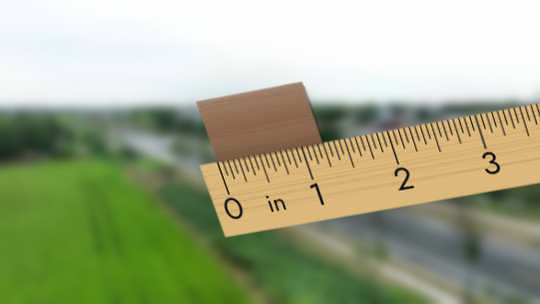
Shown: 1.25in
